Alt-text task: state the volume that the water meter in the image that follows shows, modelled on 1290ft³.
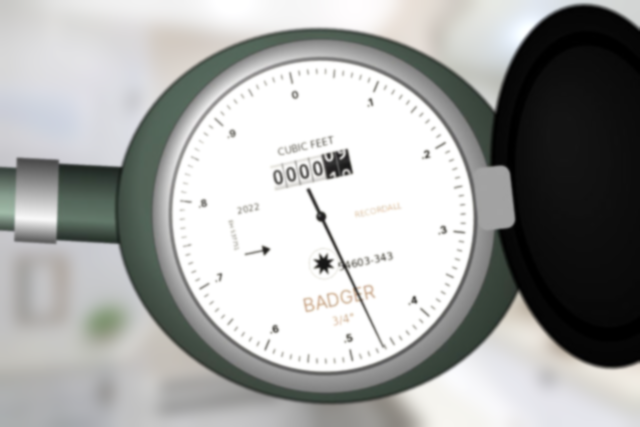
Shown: 9.46ft³
